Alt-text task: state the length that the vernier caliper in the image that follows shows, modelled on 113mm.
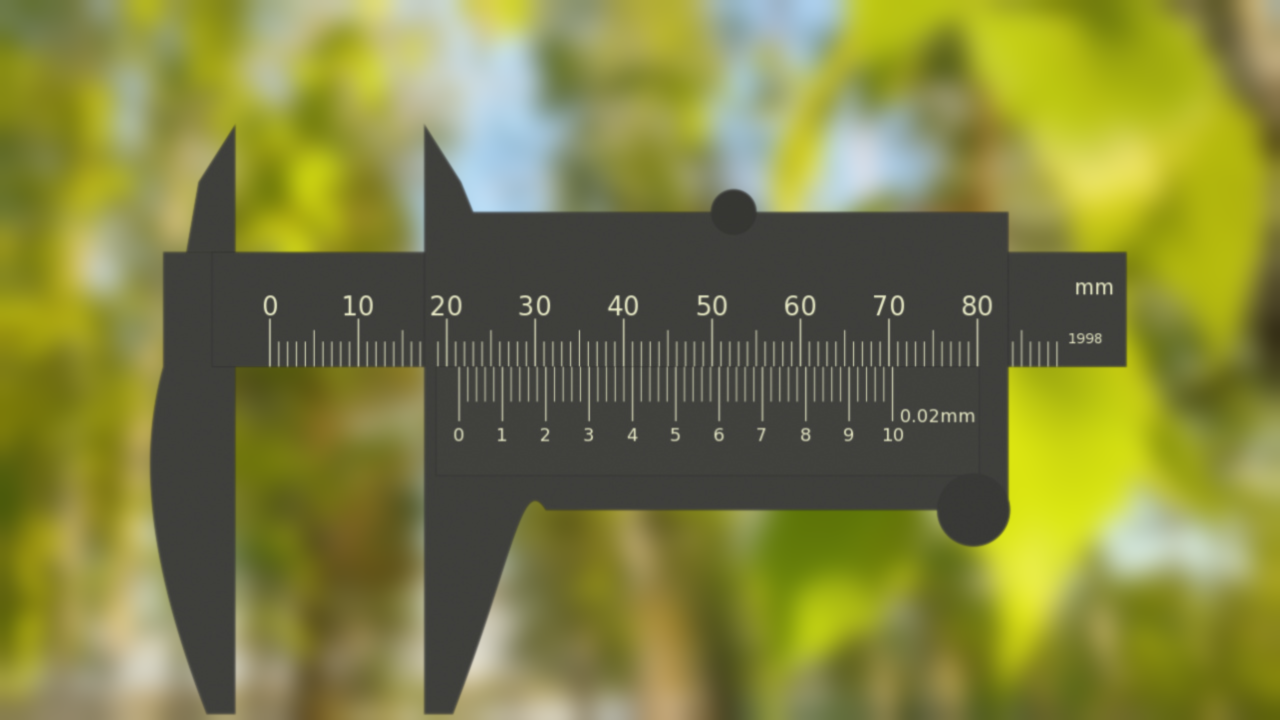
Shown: 21.4mm
